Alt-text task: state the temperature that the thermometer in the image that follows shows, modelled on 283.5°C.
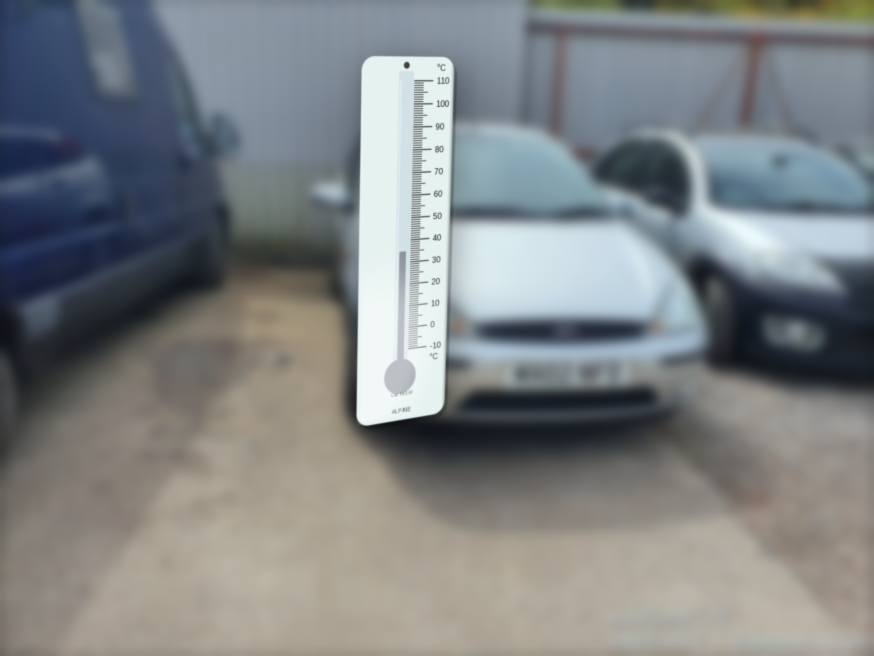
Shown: 35°C
